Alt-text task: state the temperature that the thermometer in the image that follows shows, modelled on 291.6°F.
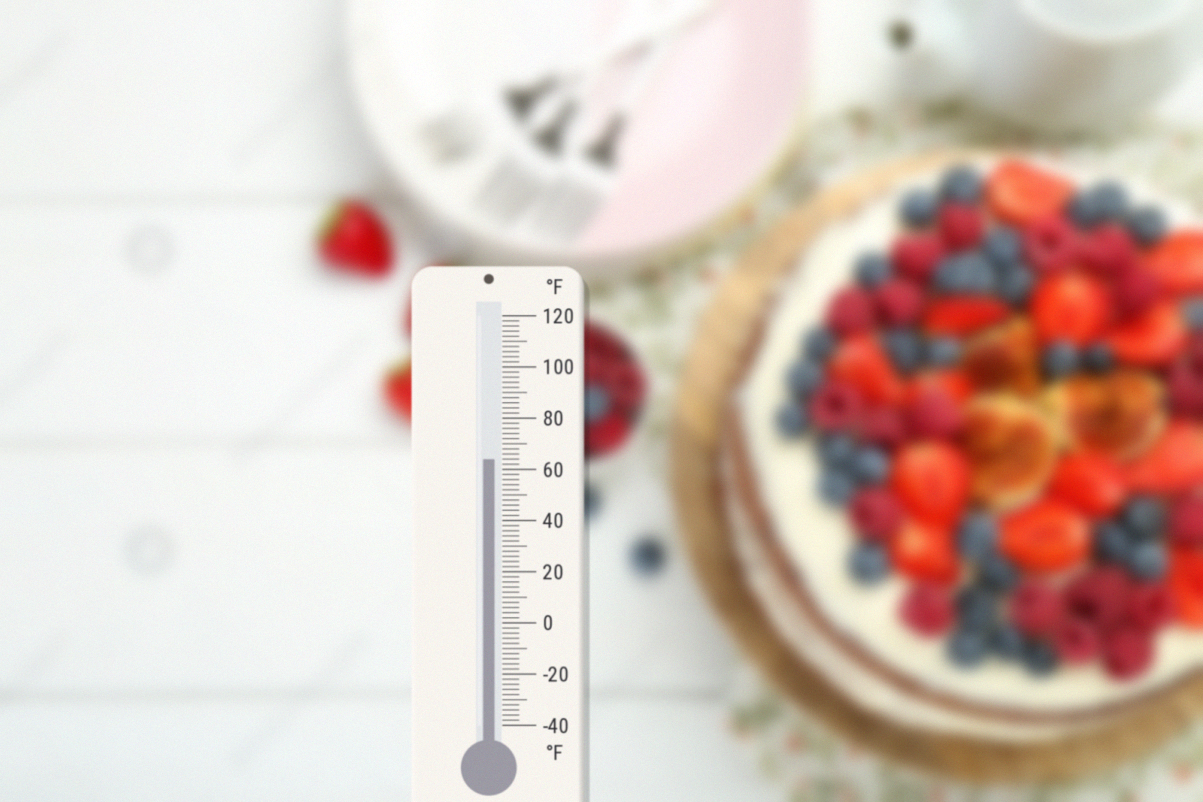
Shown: 64°F
